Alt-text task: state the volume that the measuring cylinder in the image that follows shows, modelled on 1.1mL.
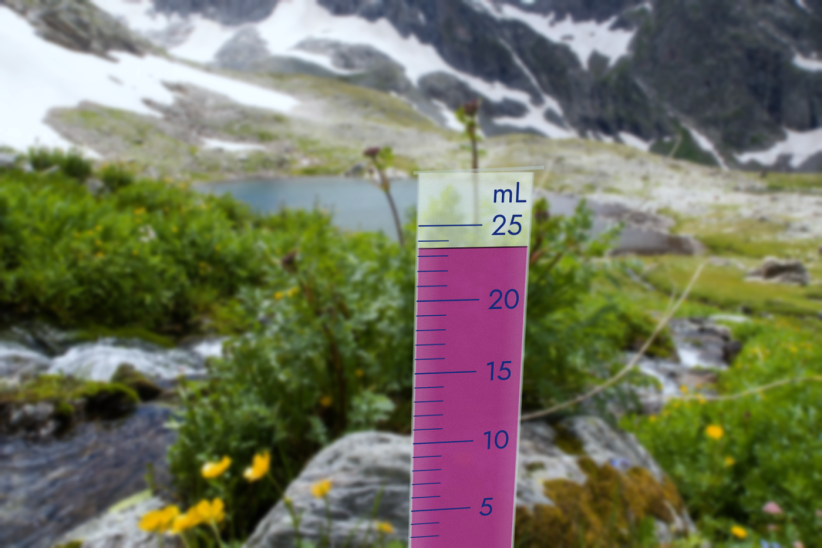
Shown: 23.5mL
